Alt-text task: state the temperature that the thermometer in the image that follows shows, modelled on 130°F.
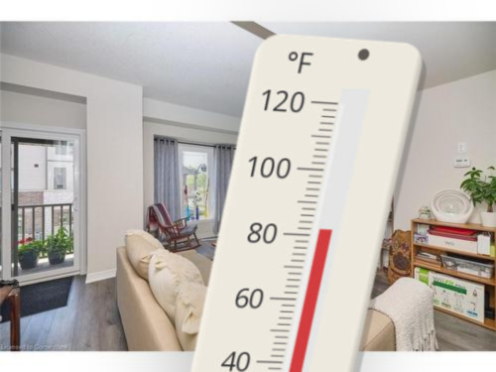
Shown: 82°F
